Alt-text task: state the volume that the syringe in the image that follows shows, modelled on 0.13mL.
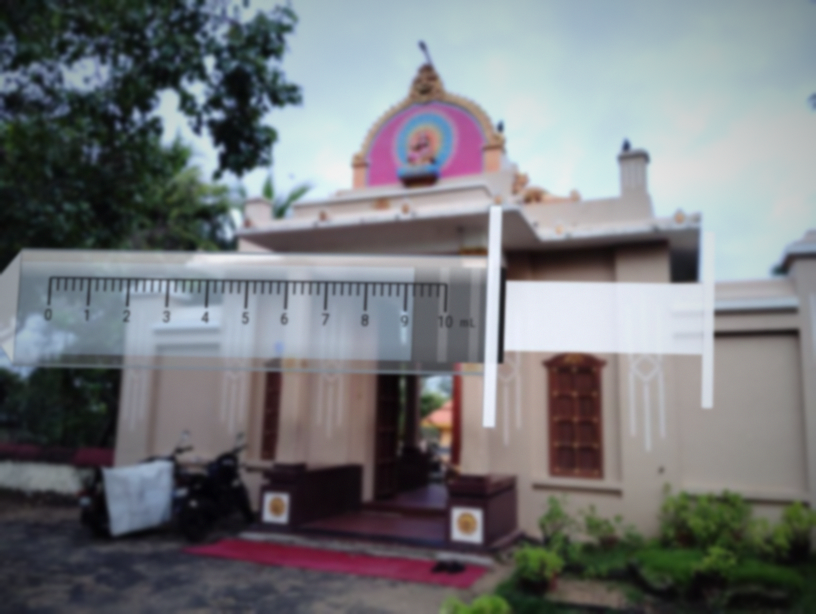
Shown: 9.2mL
